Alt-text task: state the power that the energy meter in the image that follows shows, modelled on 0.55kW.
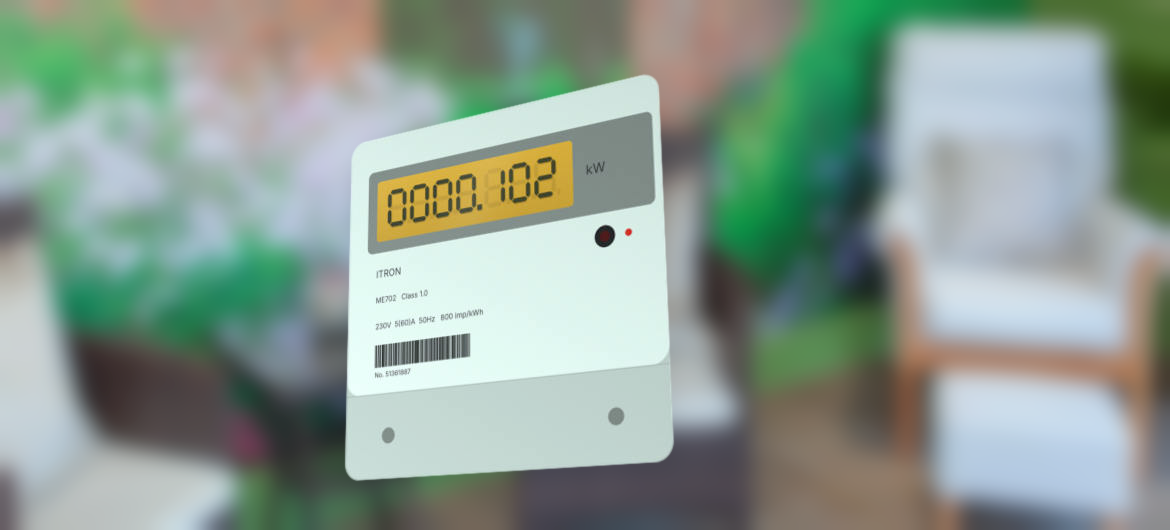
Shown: 0.102kW
